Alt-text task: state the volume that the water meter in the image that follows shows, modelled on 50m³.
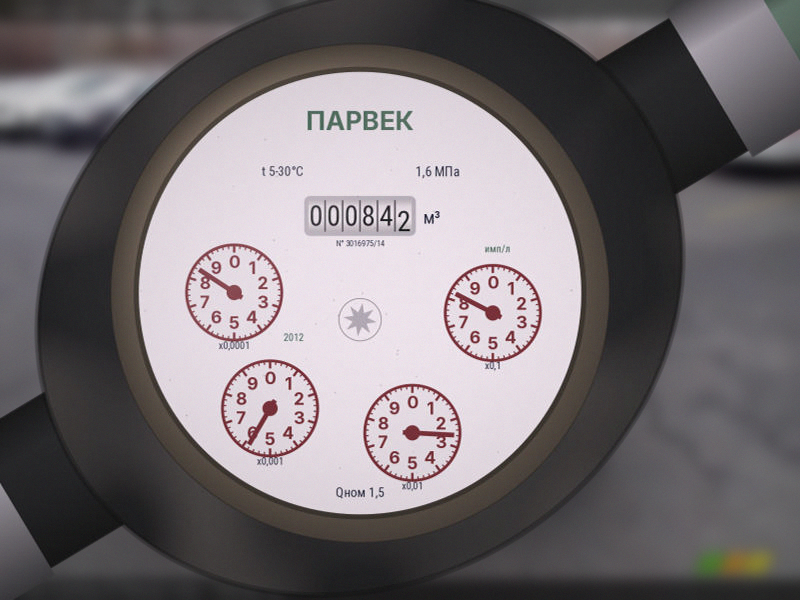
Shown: 841.8258m³
